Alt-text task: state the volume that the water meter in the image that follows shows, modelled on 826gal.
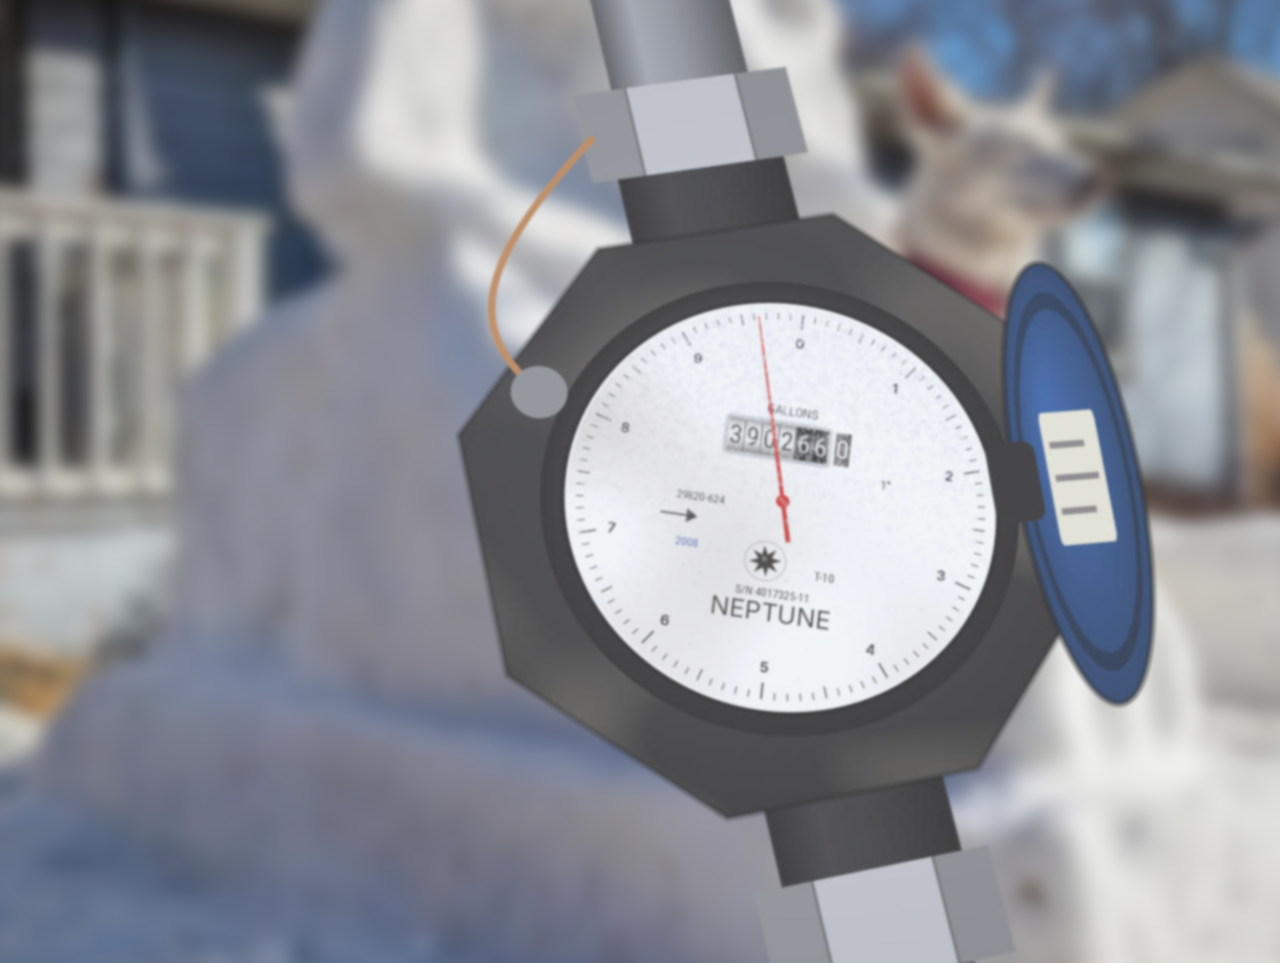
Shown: 3902659.6gal
